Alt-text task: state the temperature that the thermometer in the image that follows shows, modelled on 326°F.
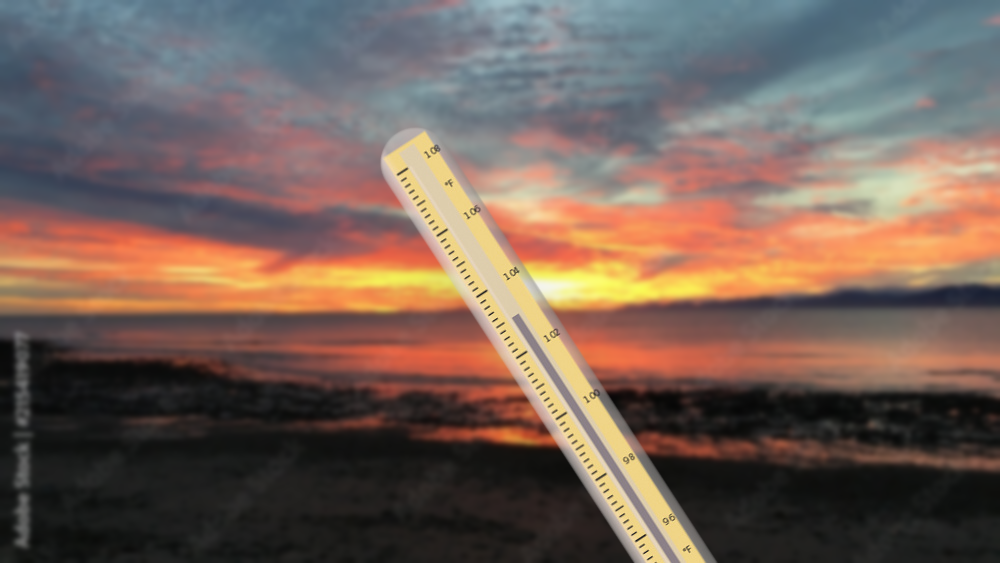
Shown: 103°F
